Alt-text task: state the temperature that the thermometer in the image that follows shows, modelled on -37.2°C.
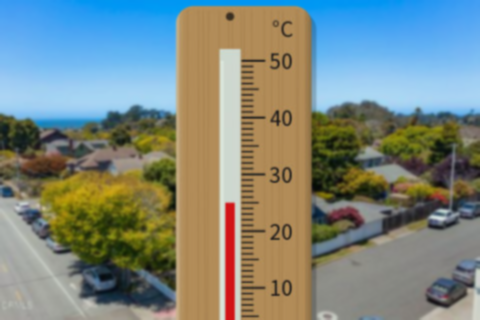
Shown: 25°C
